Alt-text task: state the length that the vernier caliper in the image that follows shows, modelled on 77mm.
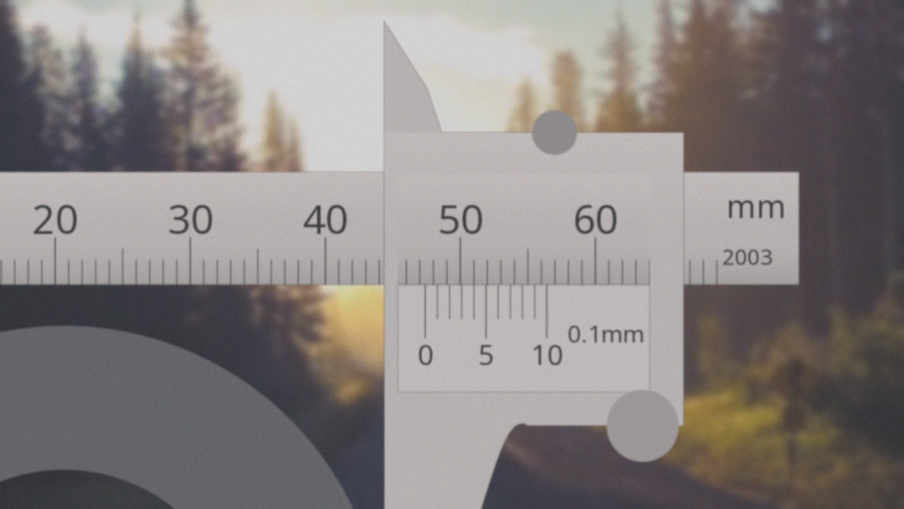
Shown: 47.4mm
